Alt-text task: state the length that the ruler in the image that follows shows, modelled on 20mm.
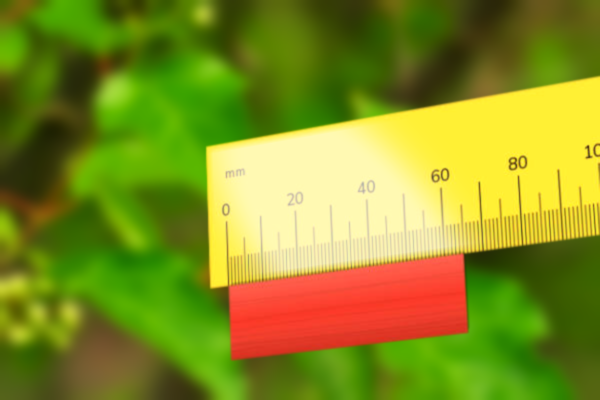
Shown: 65mm
